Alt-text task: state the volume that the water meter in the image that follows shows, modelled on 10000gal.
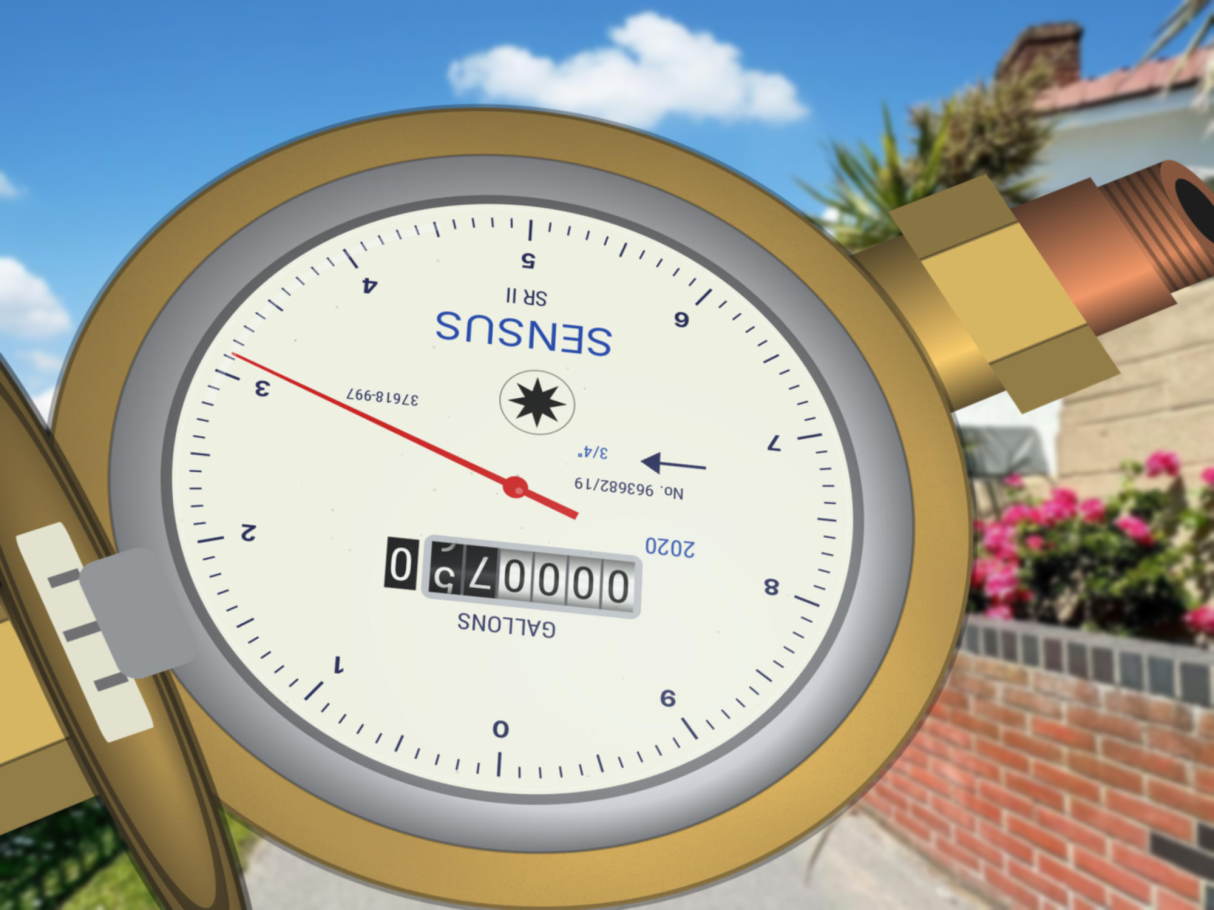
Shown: 753.1gal
